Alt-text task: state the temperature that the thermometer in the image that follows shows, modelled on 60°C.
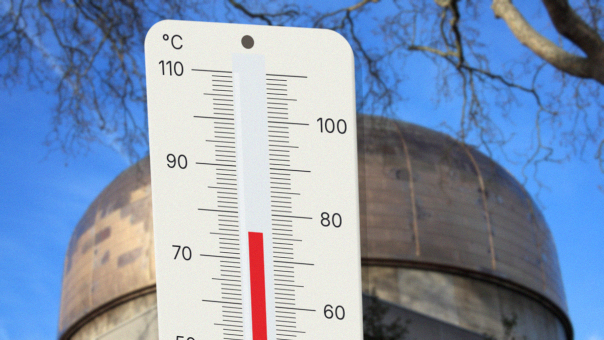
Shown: 76°C
